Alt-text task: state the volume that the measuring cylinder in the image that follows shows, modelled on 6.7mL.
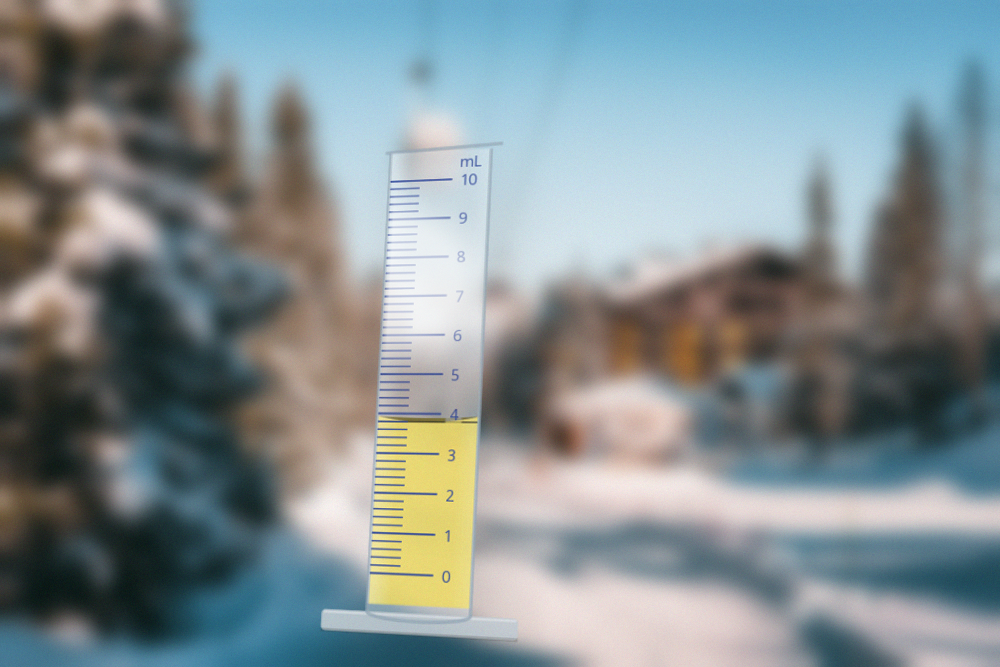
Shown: 3.8mL
